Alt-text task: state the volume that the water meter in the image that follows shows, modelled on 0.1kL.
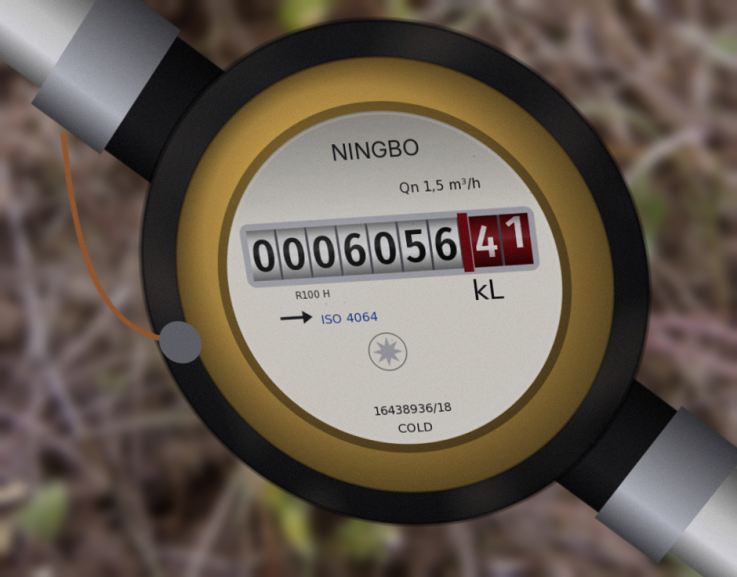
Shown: 6056.41kL
